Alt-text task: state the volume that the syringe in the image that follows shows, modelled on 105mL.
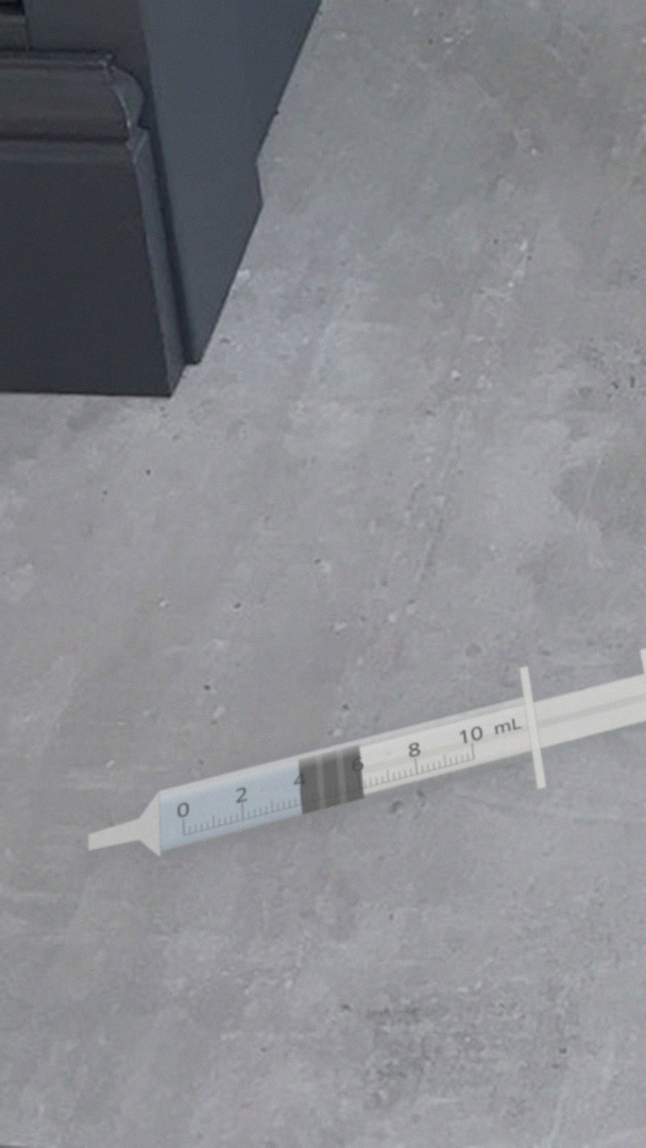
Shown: 4mL
